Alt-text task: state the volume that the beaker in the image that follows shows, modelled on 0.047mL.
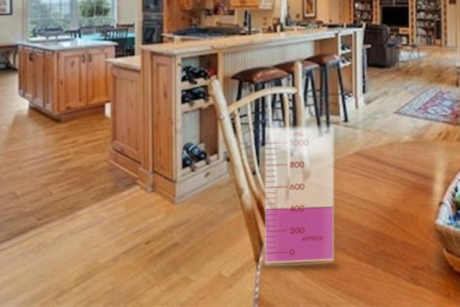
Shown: 400mL
